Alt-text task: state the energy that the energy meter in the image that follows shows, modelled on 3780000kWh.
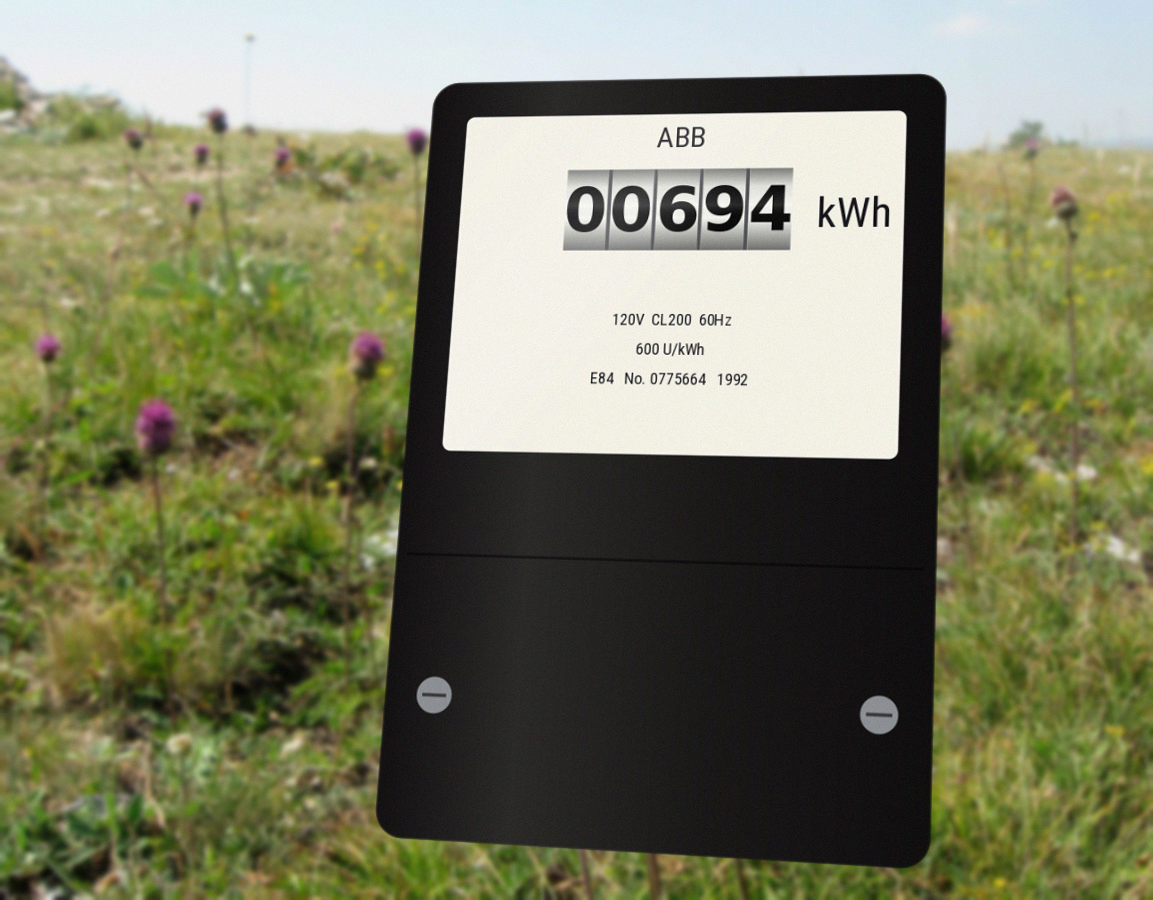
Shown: 694kWh
